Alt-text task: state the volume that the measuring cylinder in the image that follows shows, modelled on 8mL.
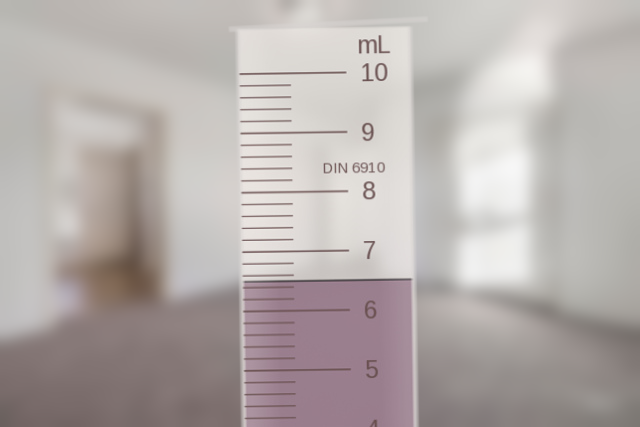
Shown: 6.5mL
